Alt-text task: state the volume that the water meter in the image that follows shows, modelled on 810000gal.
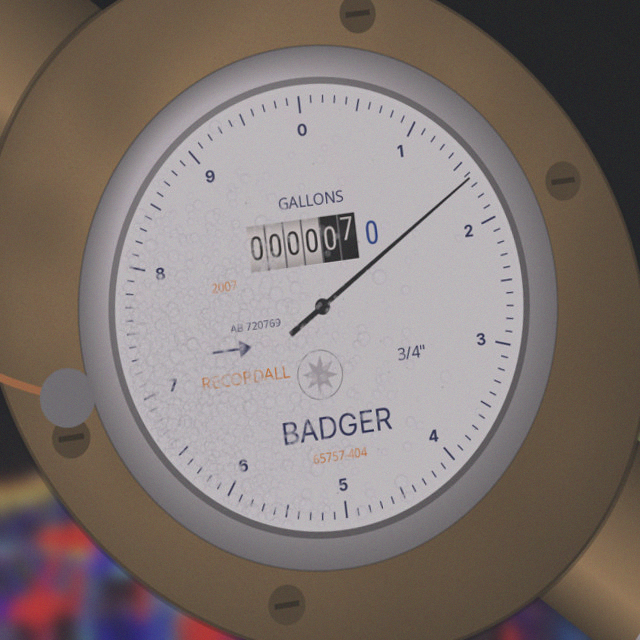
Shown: 71.6gal
